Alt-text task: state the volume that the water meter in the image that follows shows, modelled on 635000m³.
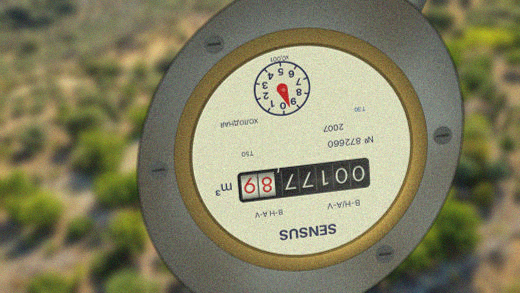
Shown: 177.889m³
